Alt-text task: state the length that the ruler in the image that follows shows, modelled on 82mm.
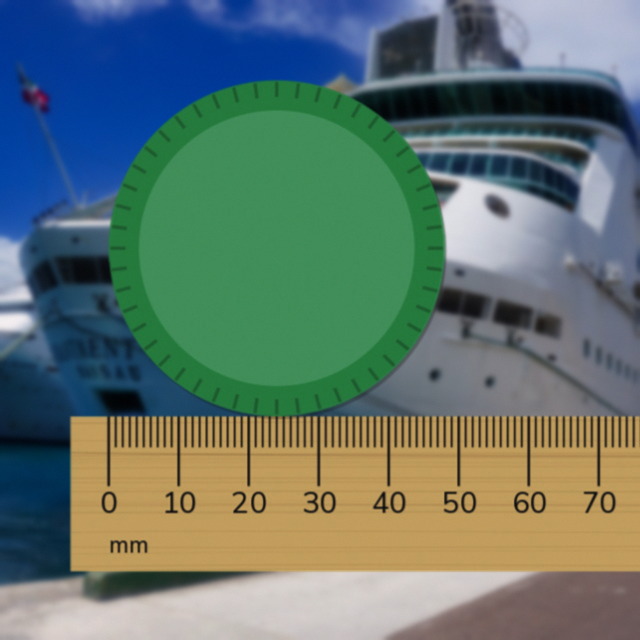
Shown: 48mm
